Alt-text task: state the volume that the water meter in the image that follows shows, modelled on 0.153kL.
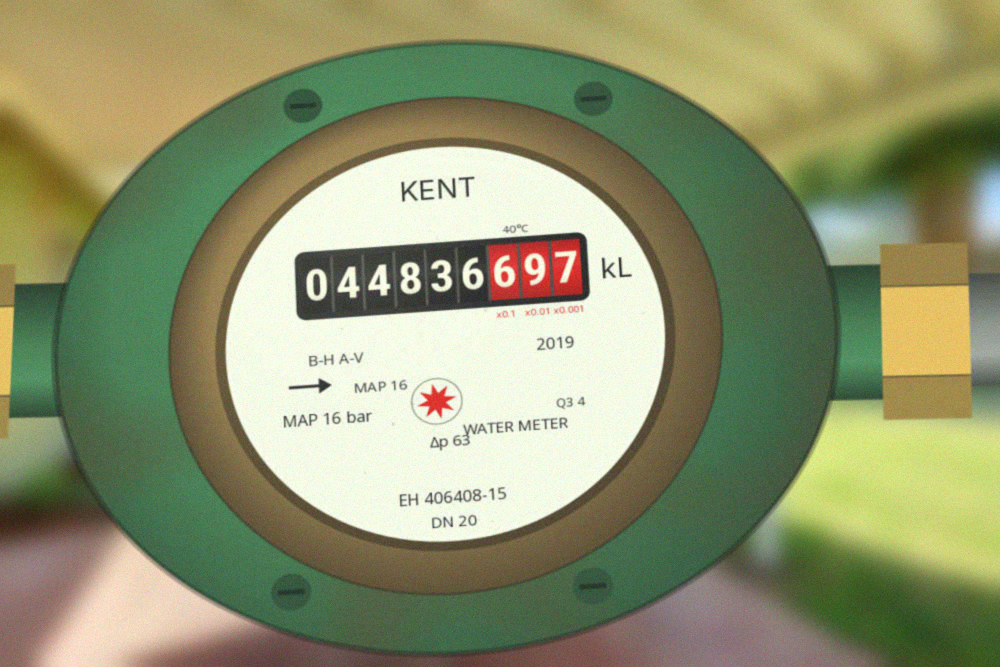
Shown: 44836.697kL
